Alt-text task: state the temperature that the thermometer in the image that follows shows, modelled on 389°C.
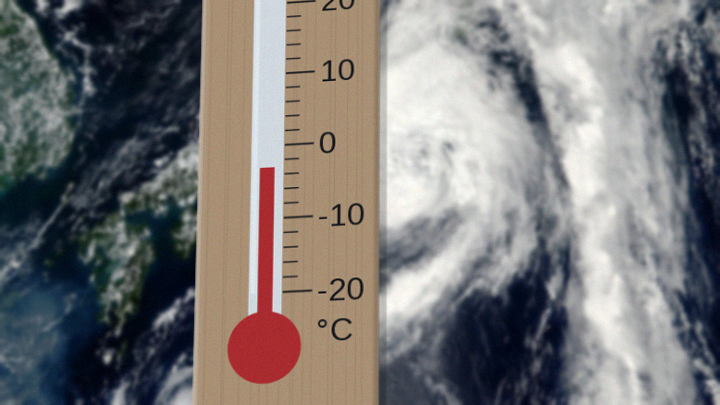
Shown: -3°C
